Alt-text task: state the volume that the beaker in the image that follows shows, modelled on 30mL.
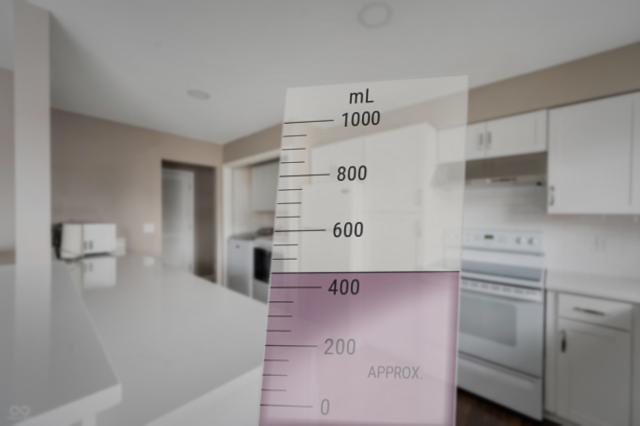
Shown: 450mL
